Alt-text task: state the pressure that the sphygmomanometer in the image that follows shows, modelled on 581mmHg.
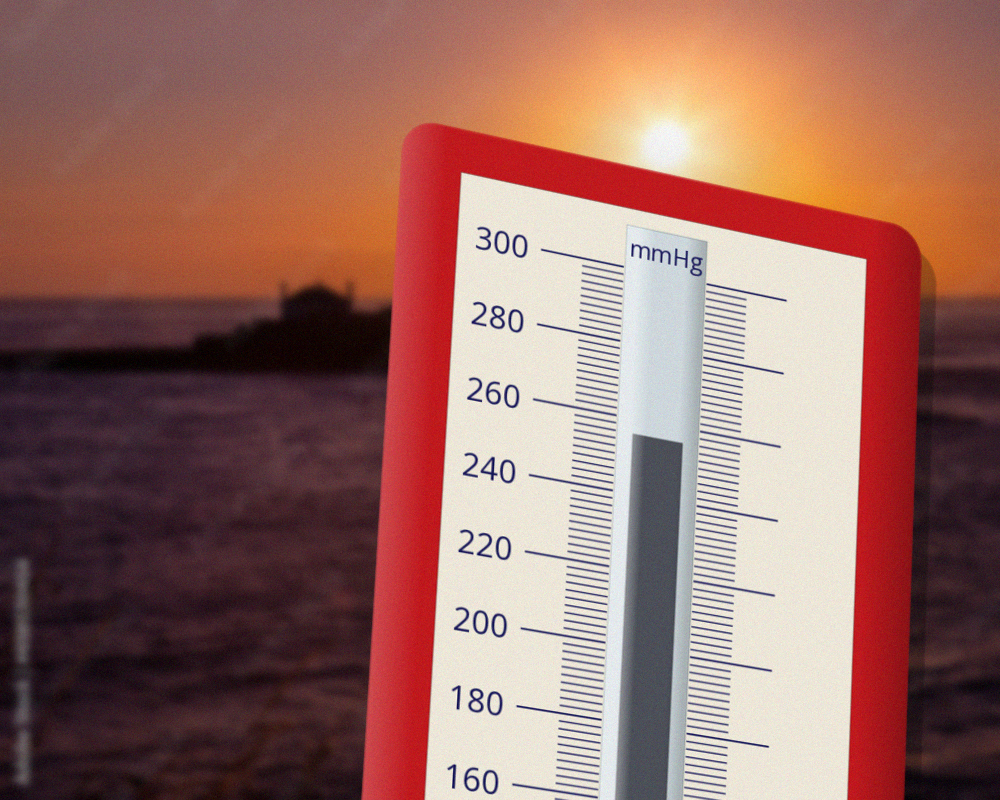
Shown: 256mmHg
